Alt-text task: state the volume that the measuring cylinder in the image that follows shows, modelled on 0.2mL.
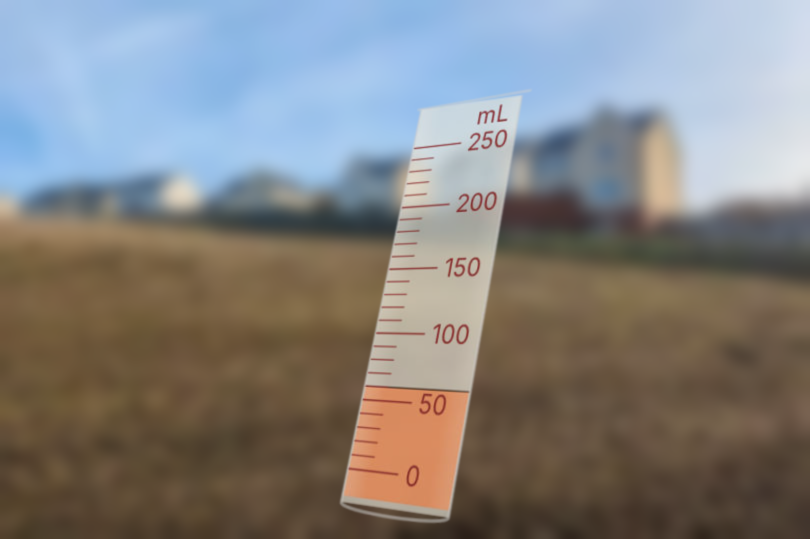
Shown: 60mL
